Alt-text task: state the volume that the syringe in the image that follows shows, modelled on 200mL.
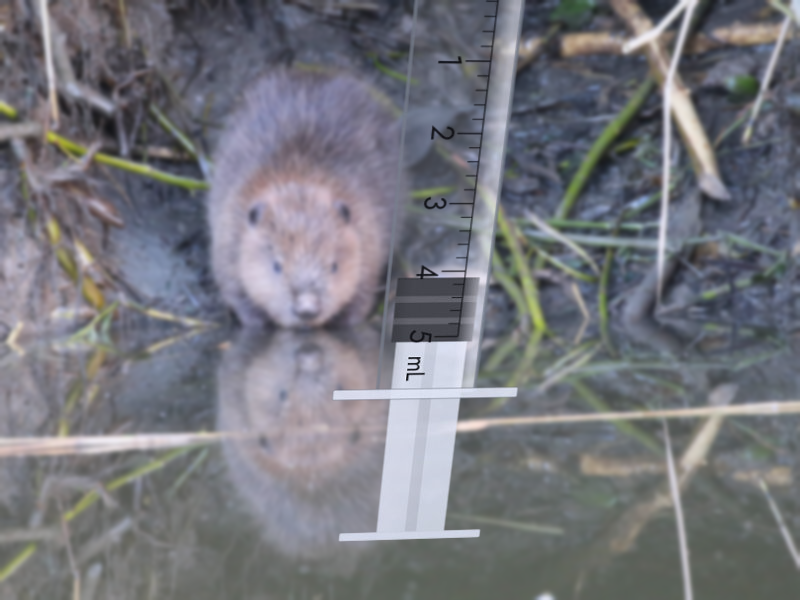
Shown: 4.1mL
